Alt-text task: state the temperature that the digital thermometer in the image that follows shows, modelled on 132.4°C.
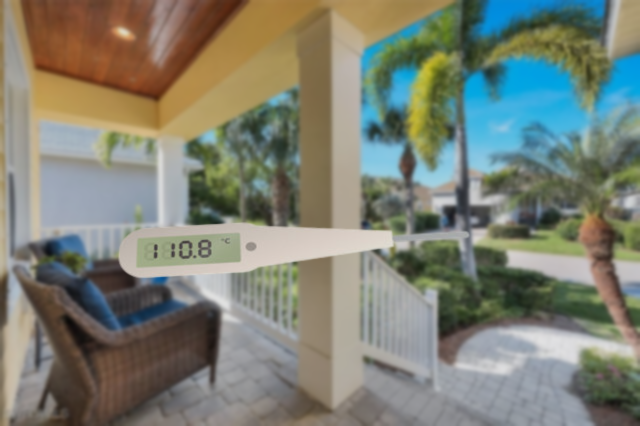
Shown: 110.8°C
